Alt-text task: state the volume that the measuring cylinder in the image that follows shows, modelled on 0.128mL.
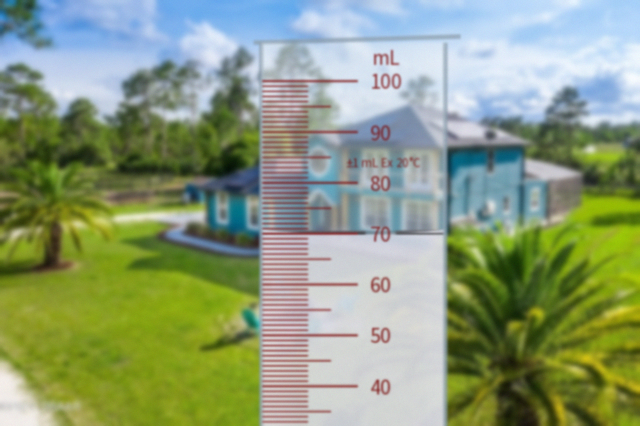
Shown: 70mL
